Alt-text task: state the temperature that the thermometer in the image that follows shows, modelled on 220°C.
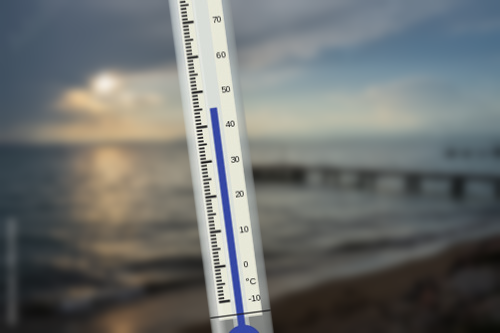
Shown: 45°C
